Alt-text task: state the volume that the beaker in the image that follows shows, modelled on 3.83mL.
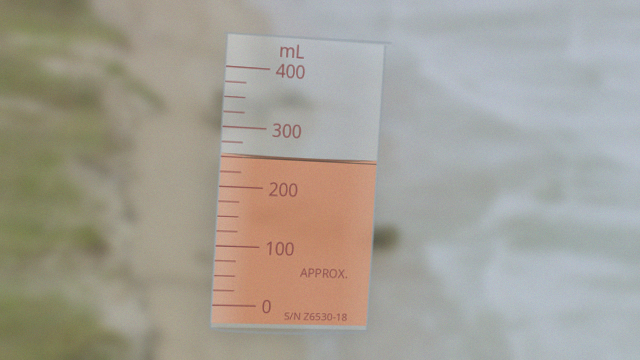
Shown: 250mL
